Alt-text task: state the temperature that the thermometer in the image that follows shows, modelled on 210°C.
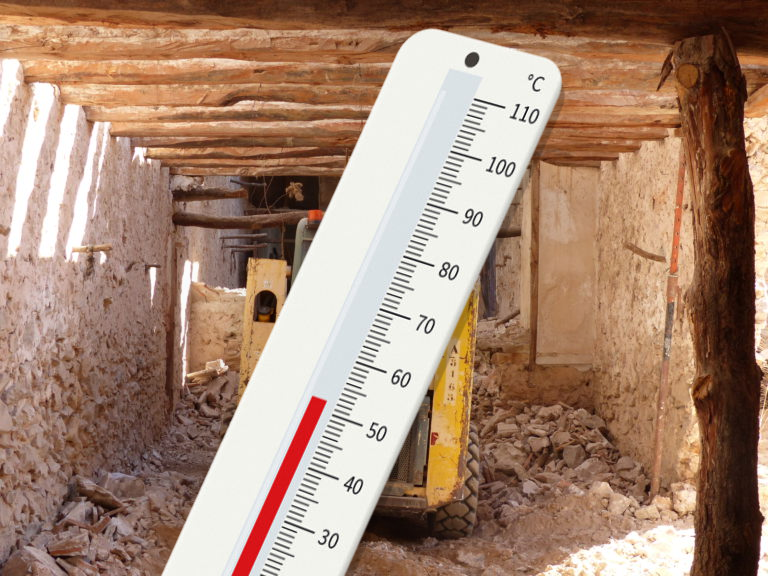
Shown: 52°C
